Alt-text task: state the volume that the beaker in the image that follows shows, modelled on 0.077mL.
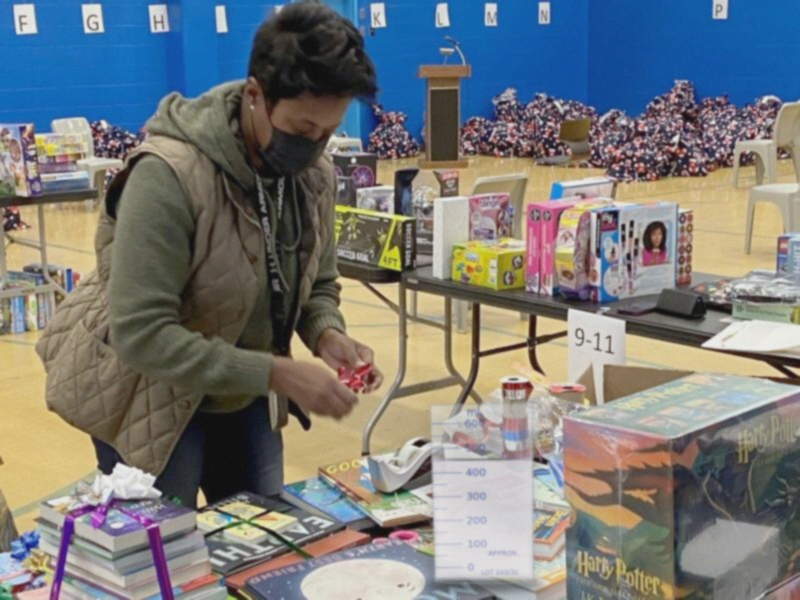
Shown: 450mL
